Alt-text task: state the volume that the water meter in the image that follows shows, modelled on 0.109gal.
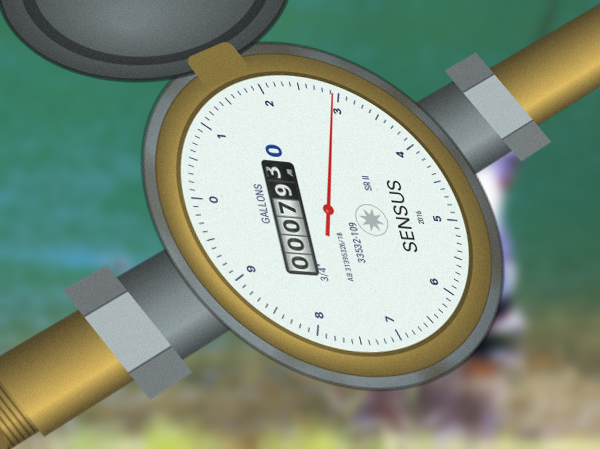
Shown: 7932.9gal
